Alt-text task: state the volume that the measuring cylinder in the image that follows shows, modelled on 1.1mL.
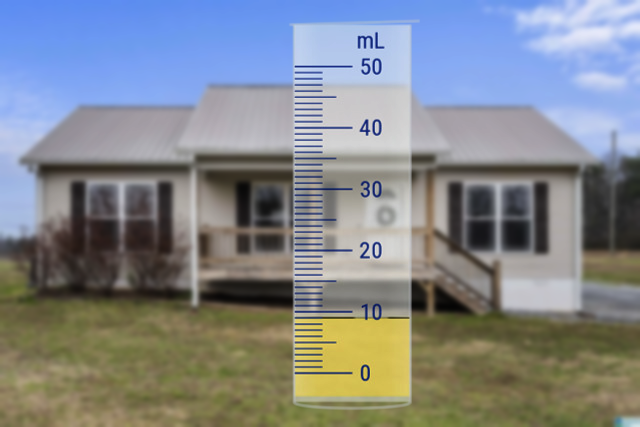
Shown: 9mL
